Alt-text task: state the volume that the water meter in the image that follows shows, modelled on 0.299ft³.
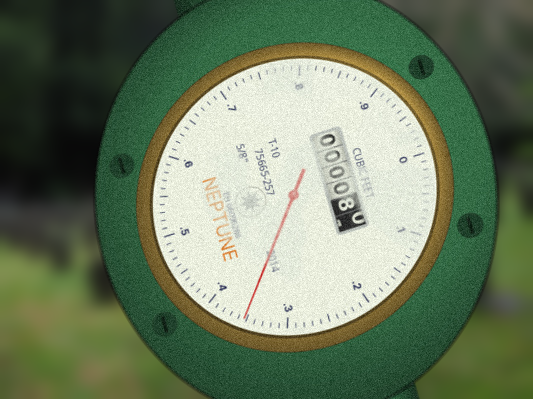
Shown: 80.35ft³
